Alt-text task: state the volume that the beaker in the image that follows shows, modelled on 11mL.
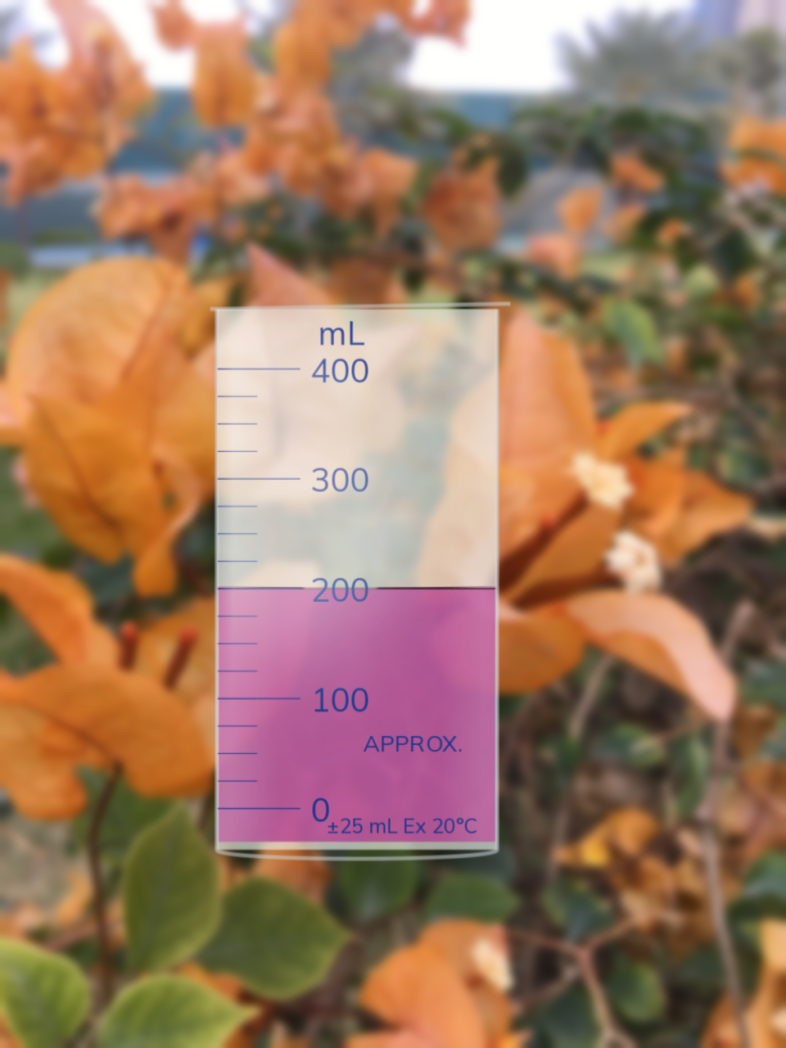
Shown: 200mL
